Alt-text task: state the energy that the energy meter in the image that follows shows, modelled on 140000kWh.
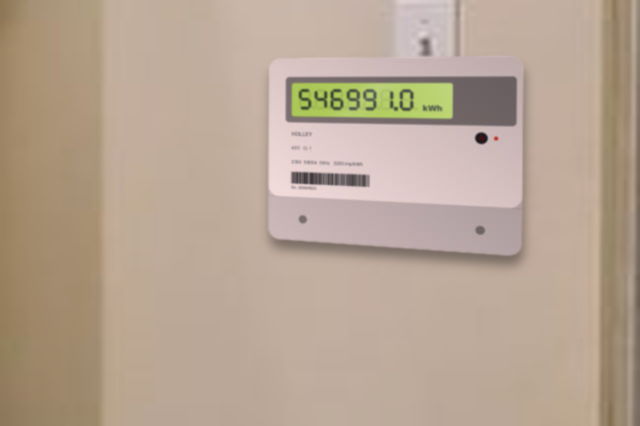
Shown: 546991.0kWh
